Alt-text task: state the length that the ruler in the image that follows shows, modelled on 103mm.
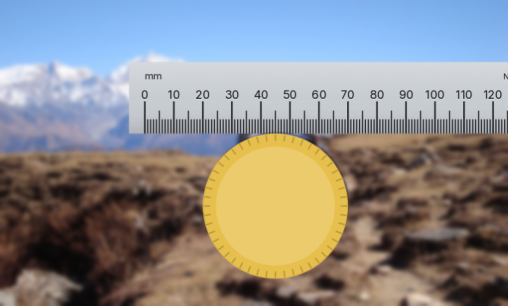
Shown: 50mm
